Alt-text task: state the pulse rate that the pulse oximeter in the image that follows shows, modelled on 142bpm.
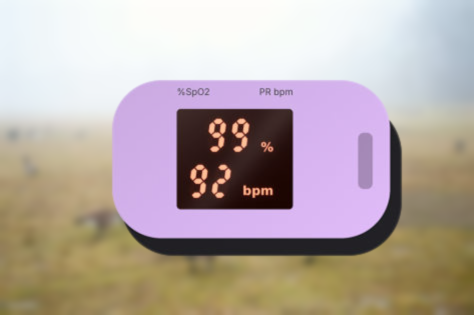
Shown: 92bpm
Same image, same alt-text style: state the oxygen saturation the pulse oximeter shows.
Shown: 99%
